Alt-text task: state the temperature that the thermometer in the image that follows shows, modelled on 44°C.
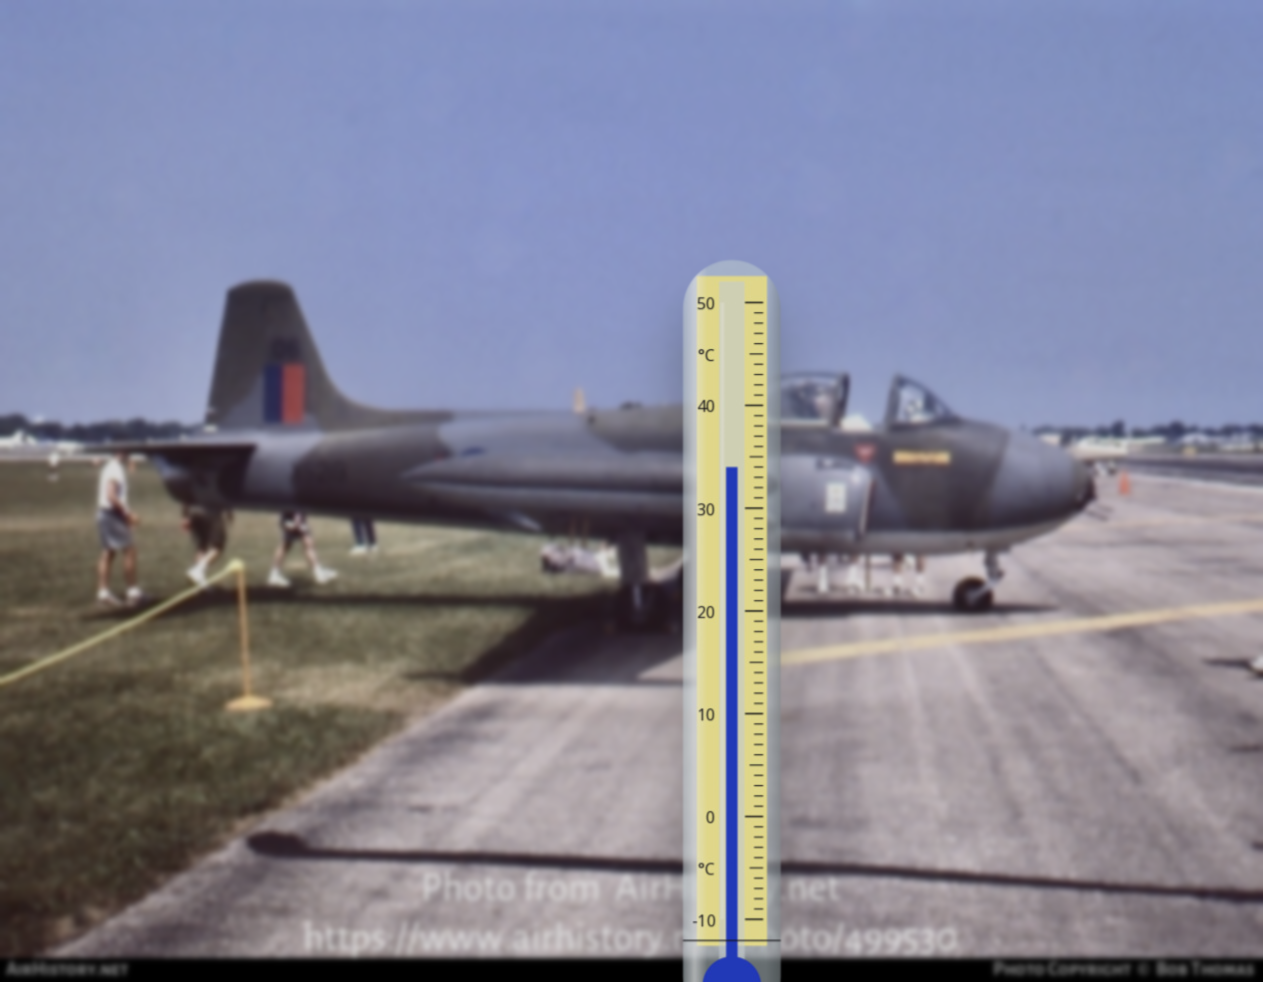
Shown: 34°C
